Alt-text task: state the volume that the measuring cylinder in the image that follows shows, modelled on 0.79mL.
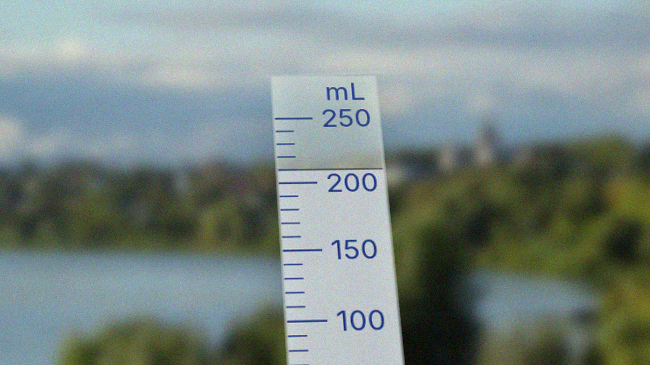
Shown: 210mL
